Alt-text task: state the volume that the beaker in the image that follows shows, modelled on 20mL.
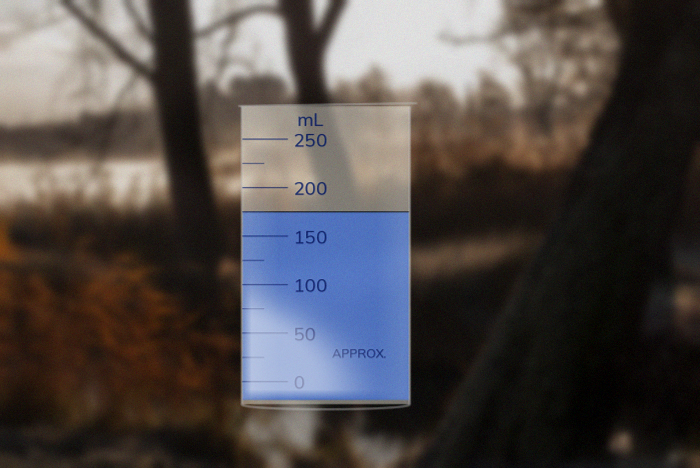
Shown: 175mL
